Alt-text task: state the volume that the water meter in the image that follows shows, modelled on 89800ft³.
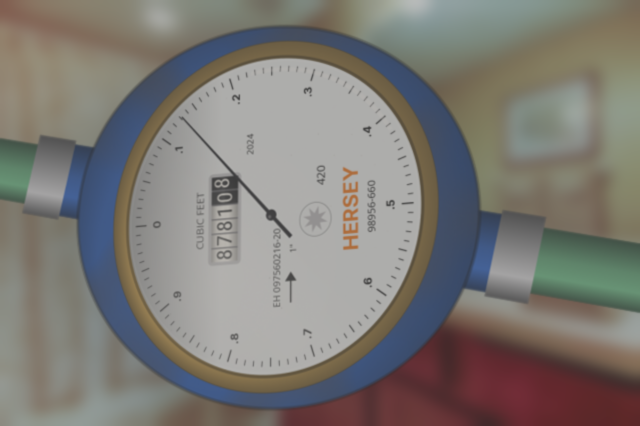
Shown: 878108.13ft³
